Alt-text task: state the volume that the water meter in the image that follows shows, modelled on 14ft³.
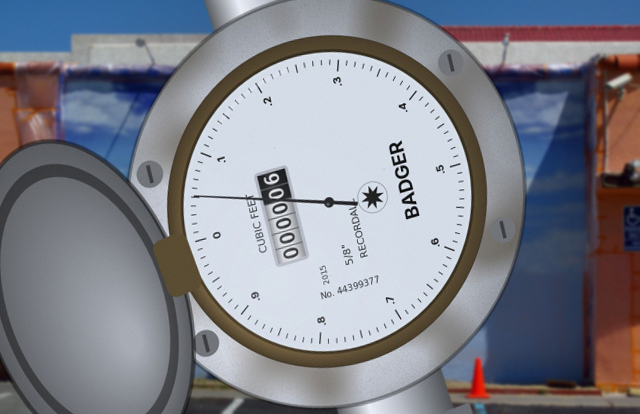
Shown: 6.05ft³
